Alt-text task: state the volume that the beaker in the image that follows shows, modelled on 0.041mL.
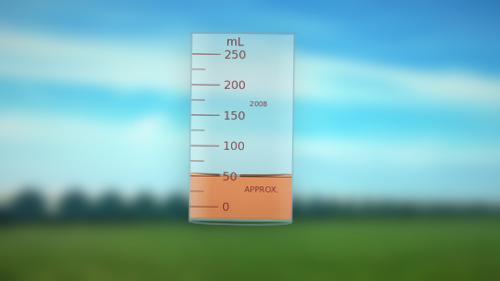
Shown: 50mL
